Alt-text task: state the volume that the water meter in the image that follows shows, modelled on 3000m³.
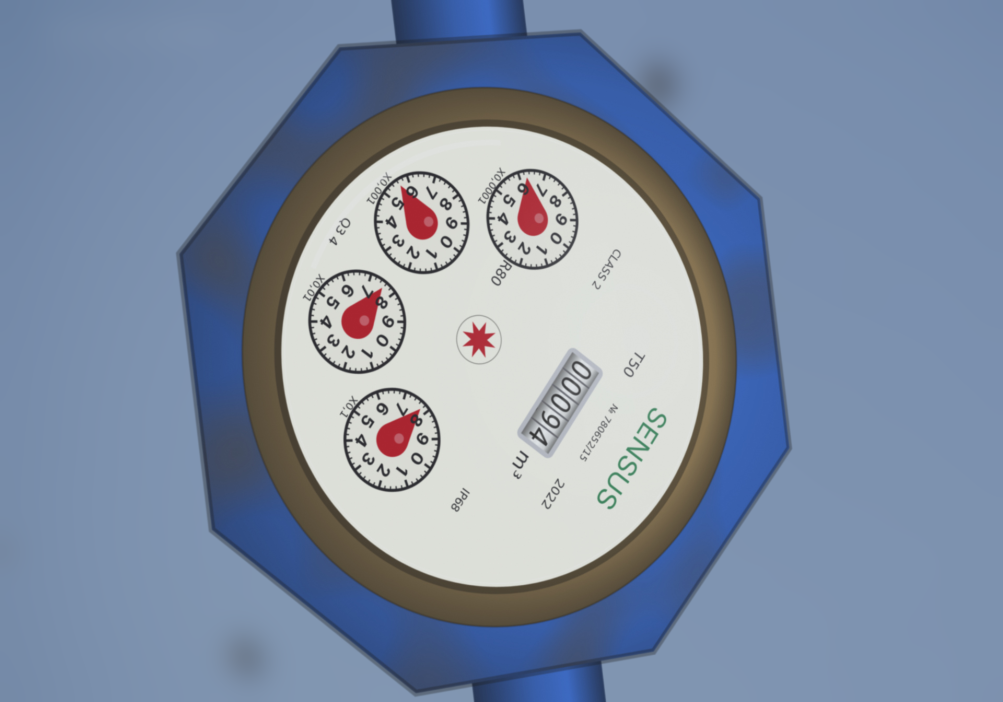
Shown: 94.7756m³
